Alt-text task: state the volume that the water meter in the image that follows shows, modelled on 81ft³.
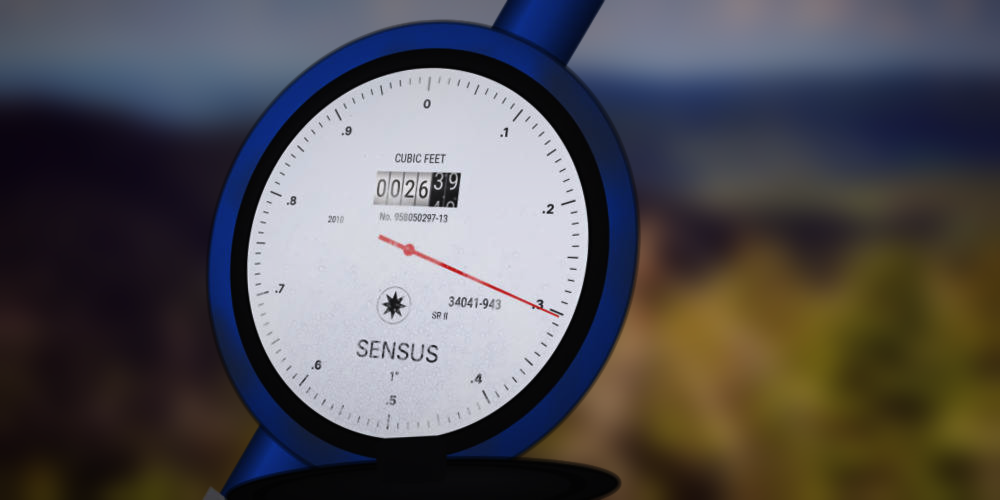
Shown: 2639.30ft³
